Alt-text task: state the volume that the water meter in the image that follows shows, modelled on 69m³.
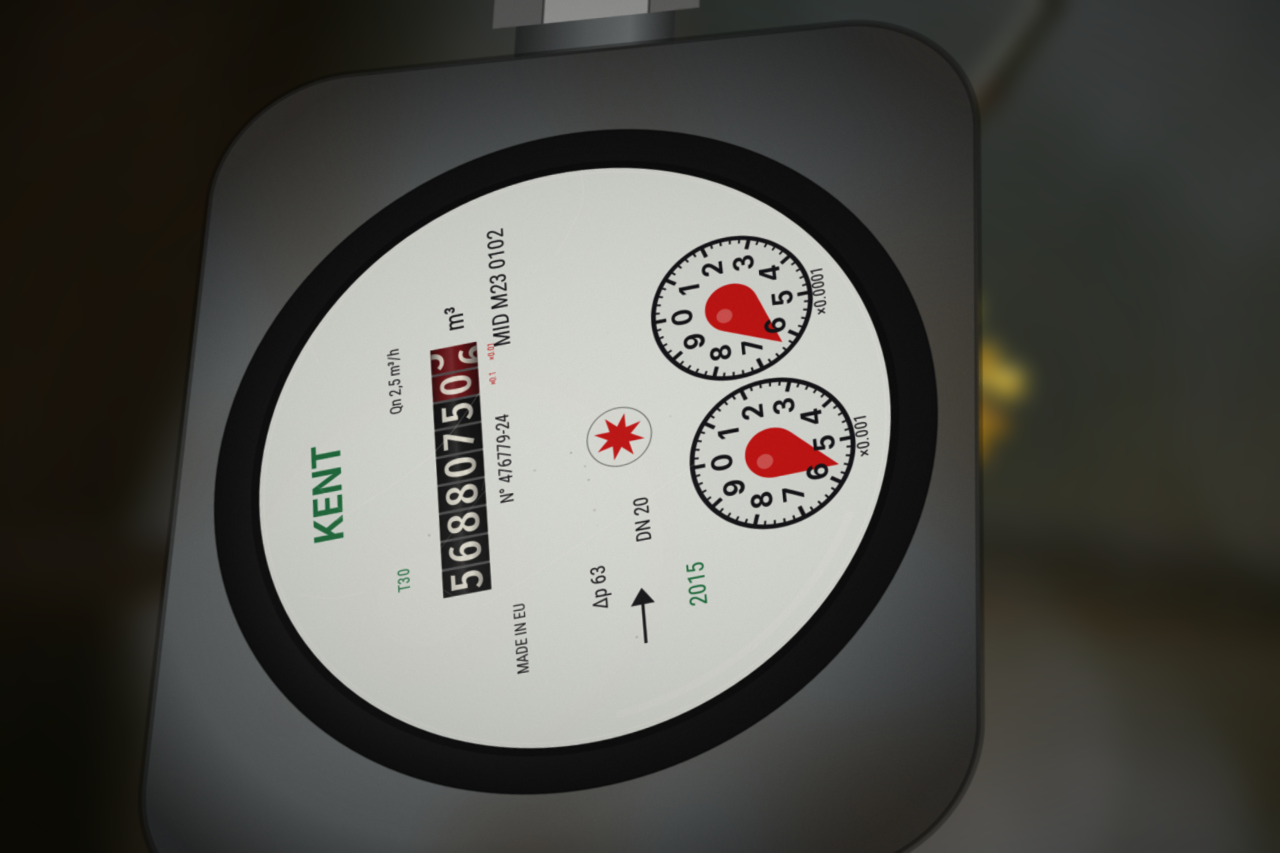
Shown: 5688075.0556m³
